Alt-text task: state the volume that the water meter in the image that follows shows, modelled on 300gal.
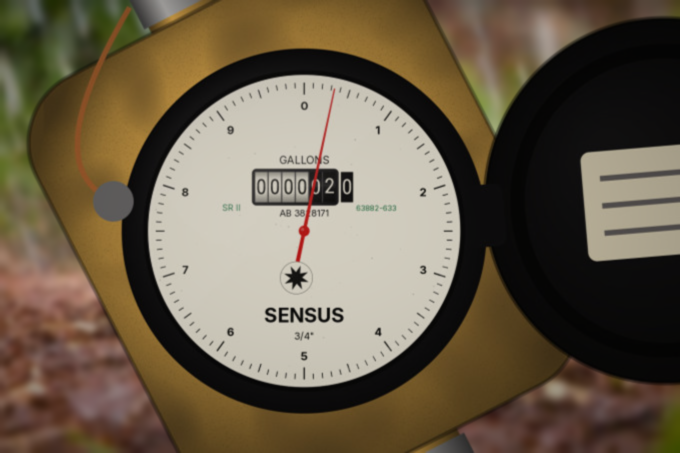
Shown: 20.3gal
